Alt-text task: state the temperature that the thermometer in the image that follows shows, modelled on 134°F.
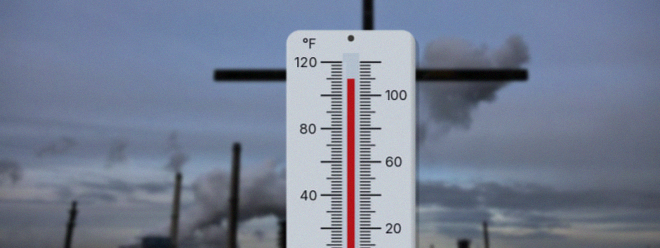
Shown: 110°F
